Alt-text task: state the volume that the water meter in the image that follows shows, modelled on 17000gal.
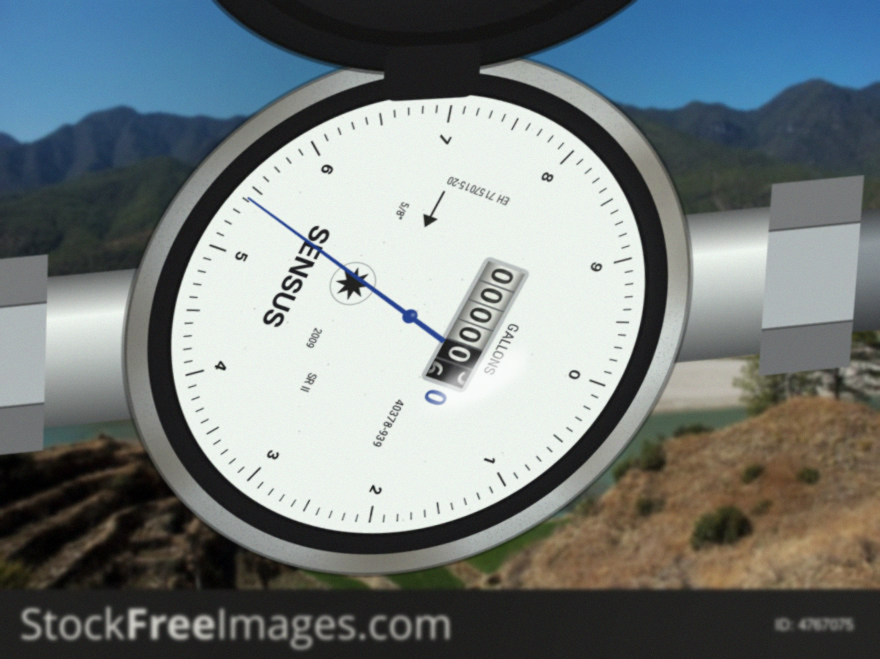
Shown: 55.4gal
